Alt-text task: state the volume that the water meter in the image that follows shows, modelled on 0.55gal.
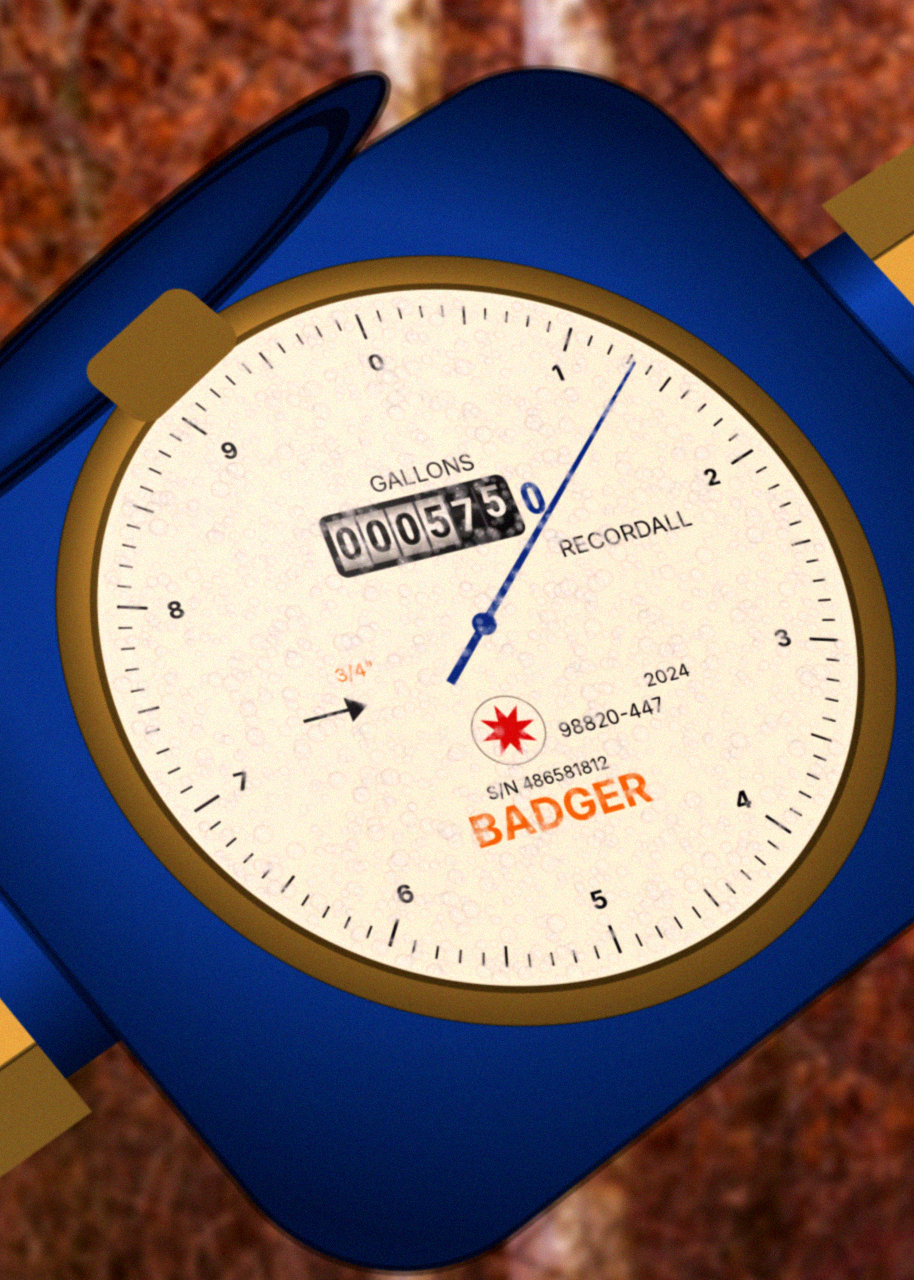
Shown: 5751.3gal
